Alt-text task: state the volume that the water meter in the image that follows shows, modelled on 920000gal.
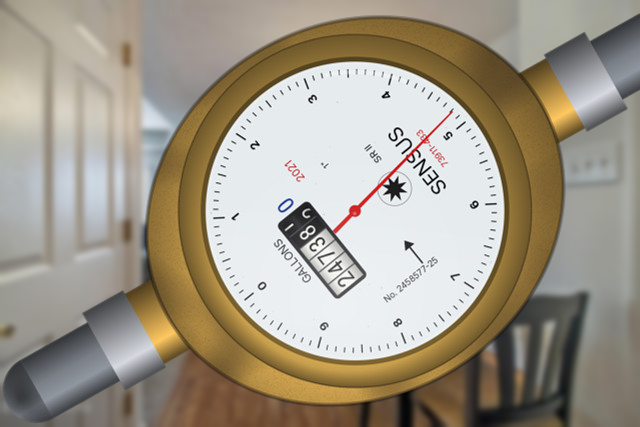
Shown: 2473814.8gal
